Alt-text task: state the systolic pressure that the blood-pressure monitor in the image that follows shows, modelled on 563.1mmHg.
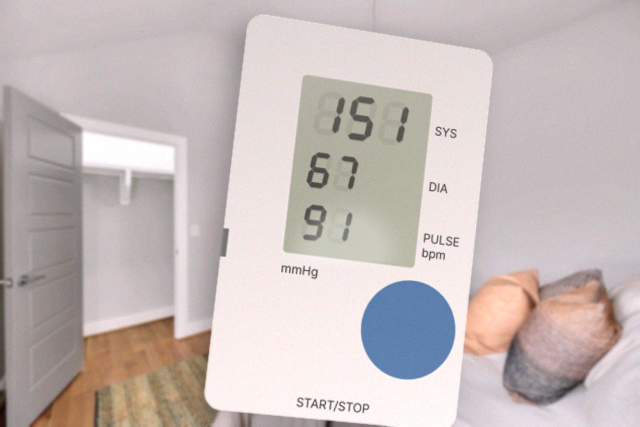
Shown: 151mmHg
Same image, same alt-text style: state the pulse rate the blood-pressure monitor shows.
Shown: 91bpm
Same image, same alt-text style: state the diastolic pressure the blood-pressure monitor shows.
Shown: 67mmHg
